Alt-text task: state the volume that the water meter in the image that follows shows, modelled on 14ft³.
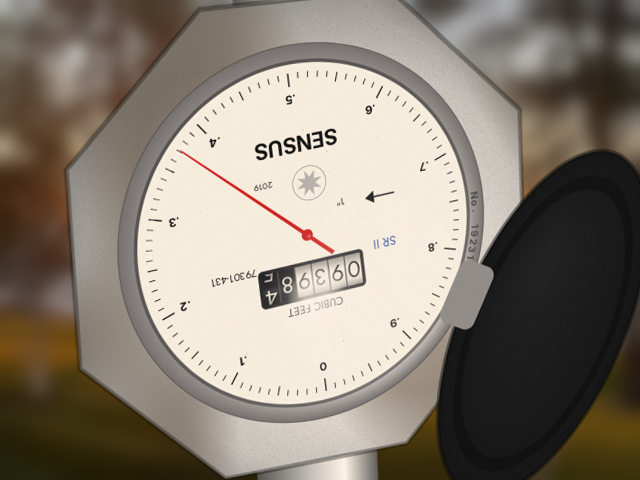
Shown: 93984.37ft³
